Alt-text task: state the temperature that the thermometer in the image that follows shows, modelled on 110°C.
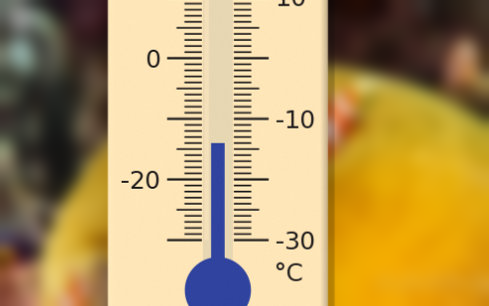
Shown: -14°C
